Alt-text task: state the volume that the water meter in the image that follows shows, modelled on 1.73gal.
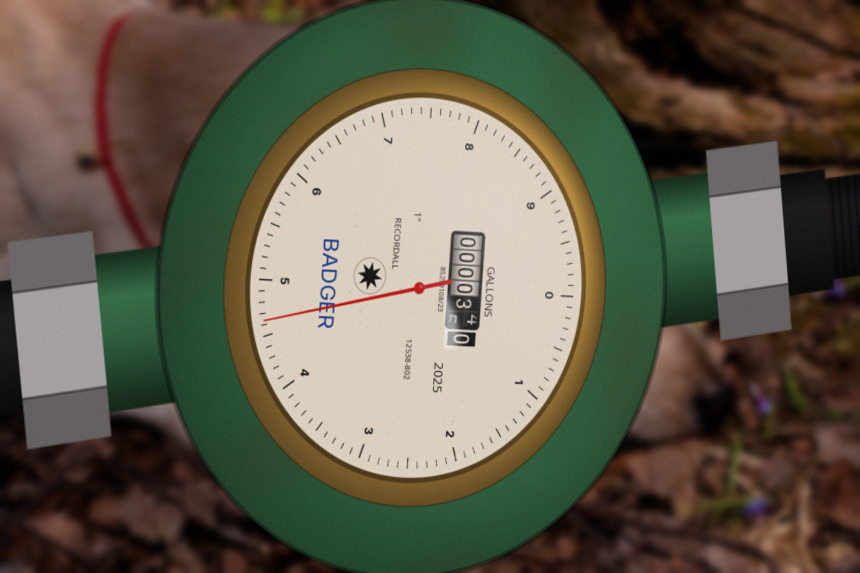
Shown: 344.6gal
